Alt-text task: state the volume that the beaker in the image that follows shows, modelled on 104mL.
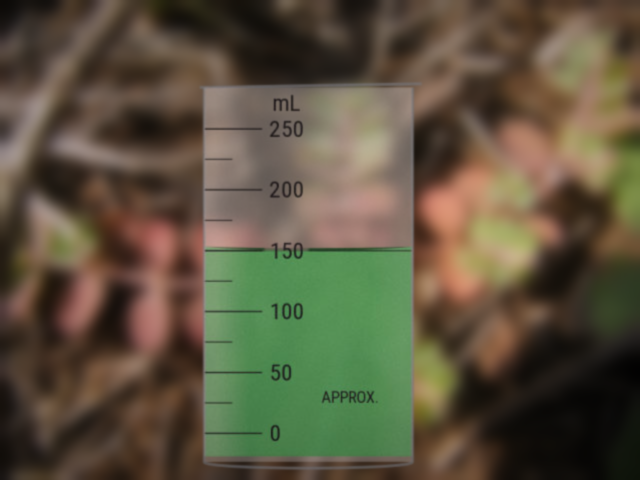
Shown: 150mL
